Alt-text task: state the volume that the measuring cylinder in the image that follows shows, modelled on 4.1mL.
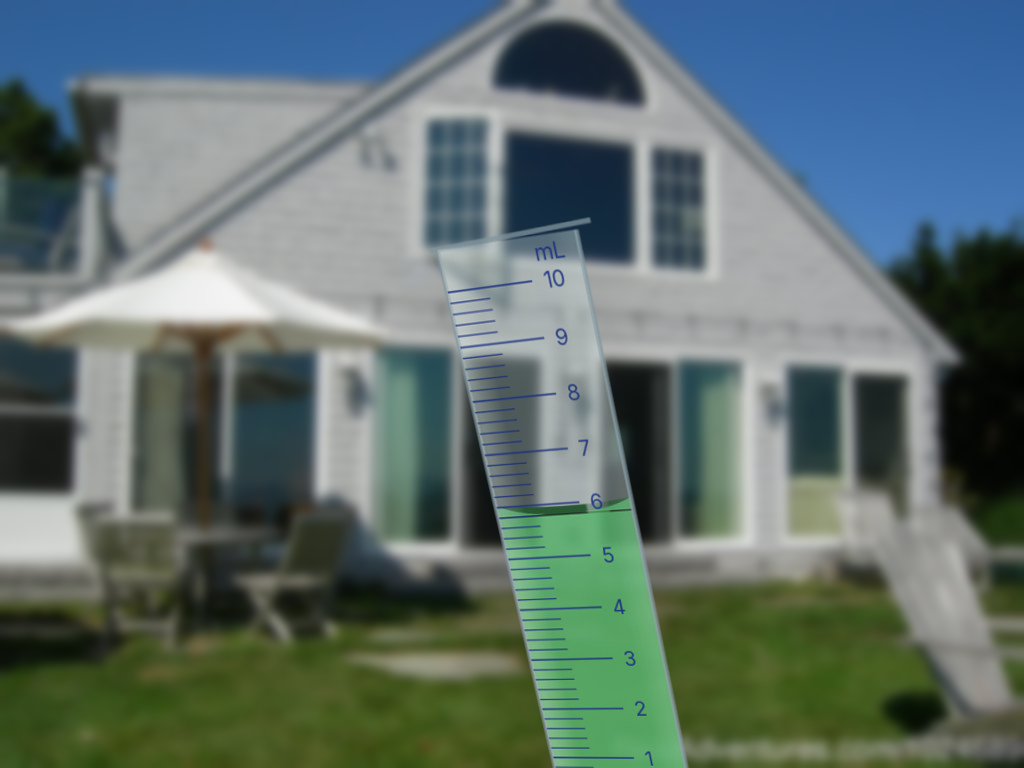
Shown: 5.8mL
